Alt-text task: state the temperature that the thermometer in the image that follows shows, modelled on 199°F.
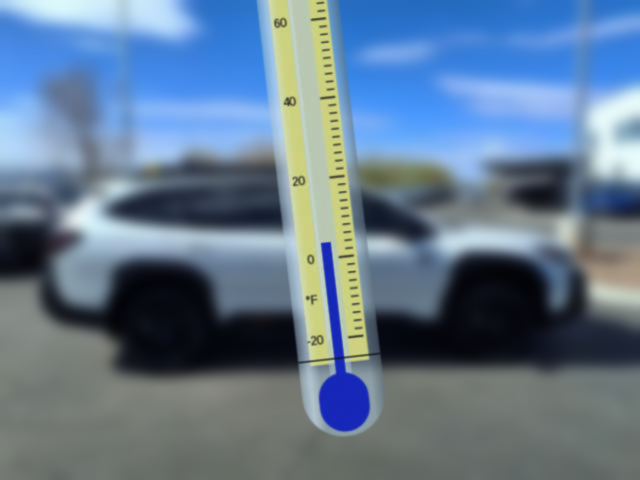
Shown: 4°F
